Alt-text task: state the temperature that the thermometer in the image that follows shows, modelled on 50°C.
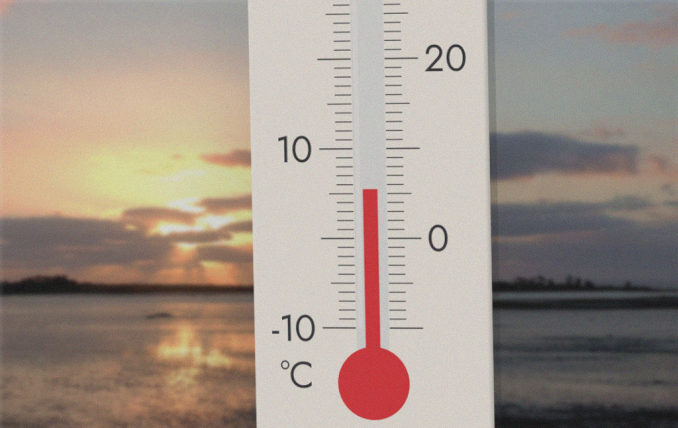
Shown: 5.5°C
